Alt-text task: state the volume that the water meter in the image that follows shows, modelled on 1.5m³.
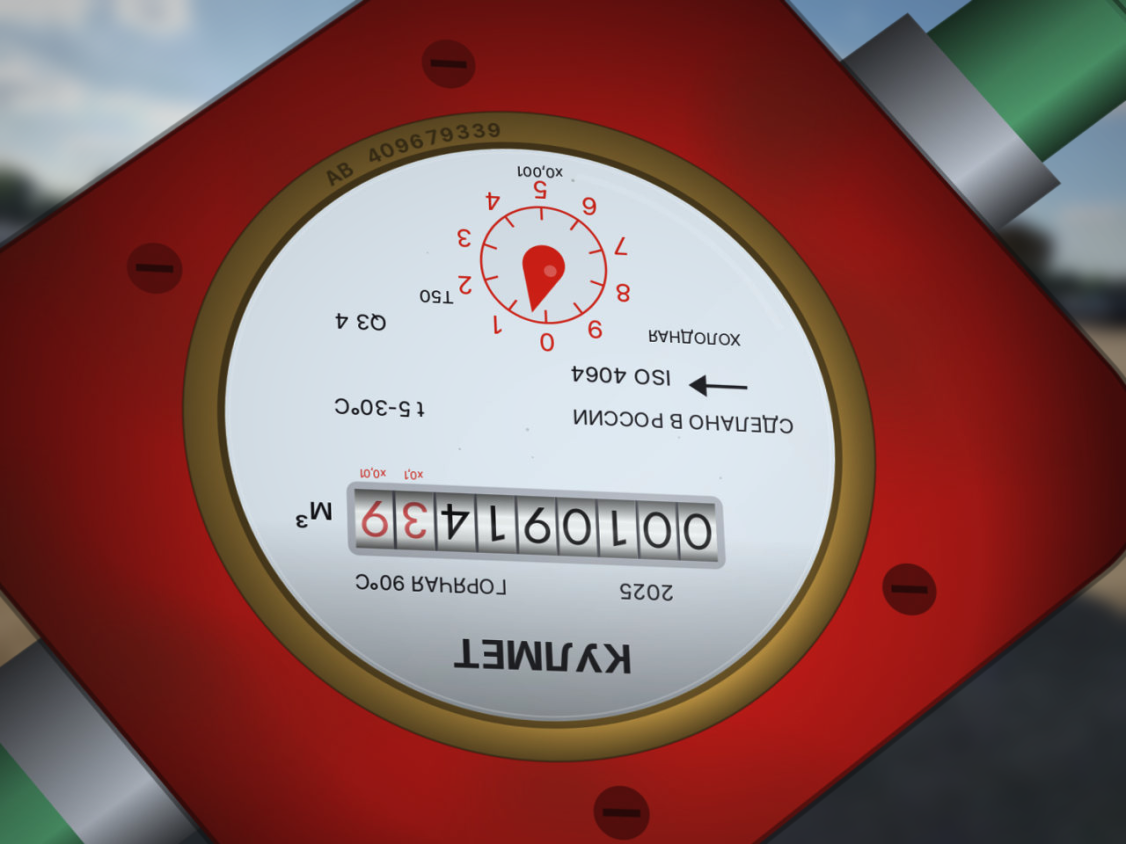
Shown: 10914.390m³
